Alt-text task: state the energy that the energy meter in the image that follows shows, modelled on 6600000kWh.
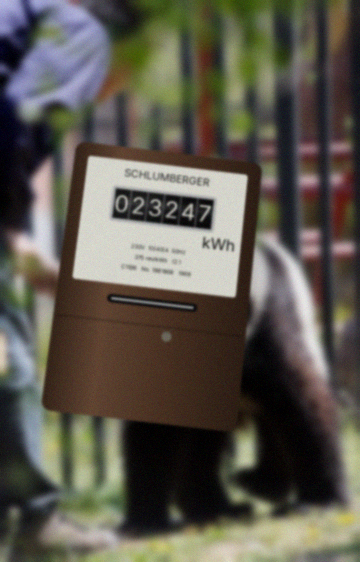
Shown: 23247kWh
